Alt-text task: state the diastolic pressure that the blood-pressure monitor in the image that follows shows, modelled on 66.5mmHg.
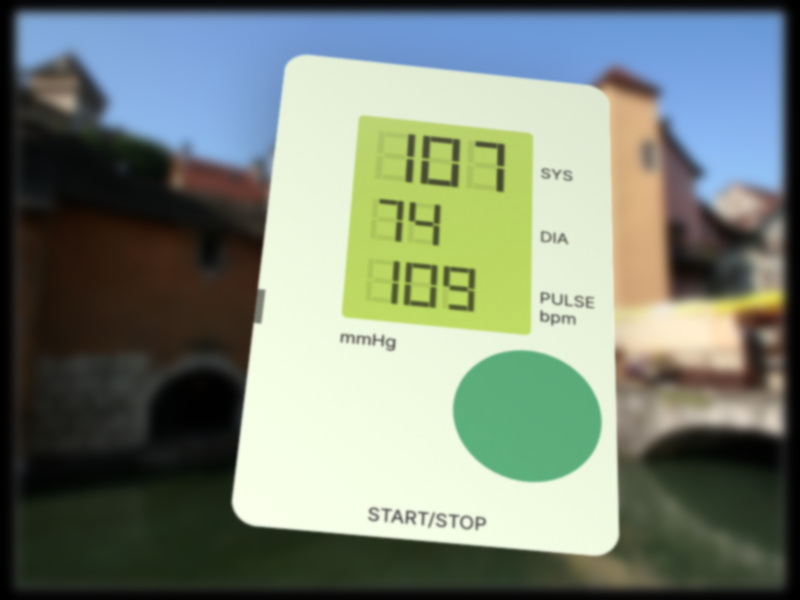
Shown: 74mmHg
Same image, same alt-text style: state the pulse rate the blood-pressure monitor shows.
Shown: 109bpm
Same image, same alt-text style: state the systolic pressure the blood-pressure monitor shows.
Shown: 107mmHg
